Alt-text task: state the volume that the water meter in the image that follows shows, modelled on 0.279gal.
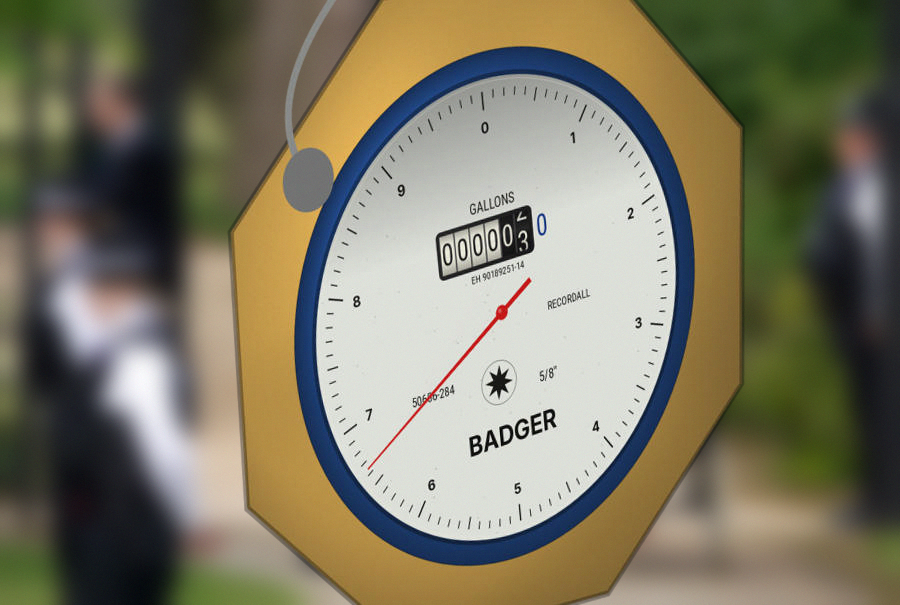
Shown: 26.6gal
